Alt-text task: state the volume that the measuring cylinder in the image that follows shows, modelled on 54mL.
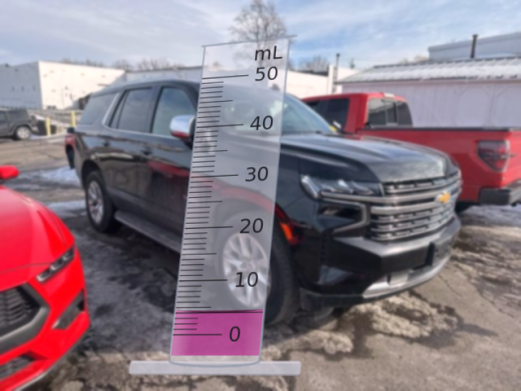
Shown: 4mL
